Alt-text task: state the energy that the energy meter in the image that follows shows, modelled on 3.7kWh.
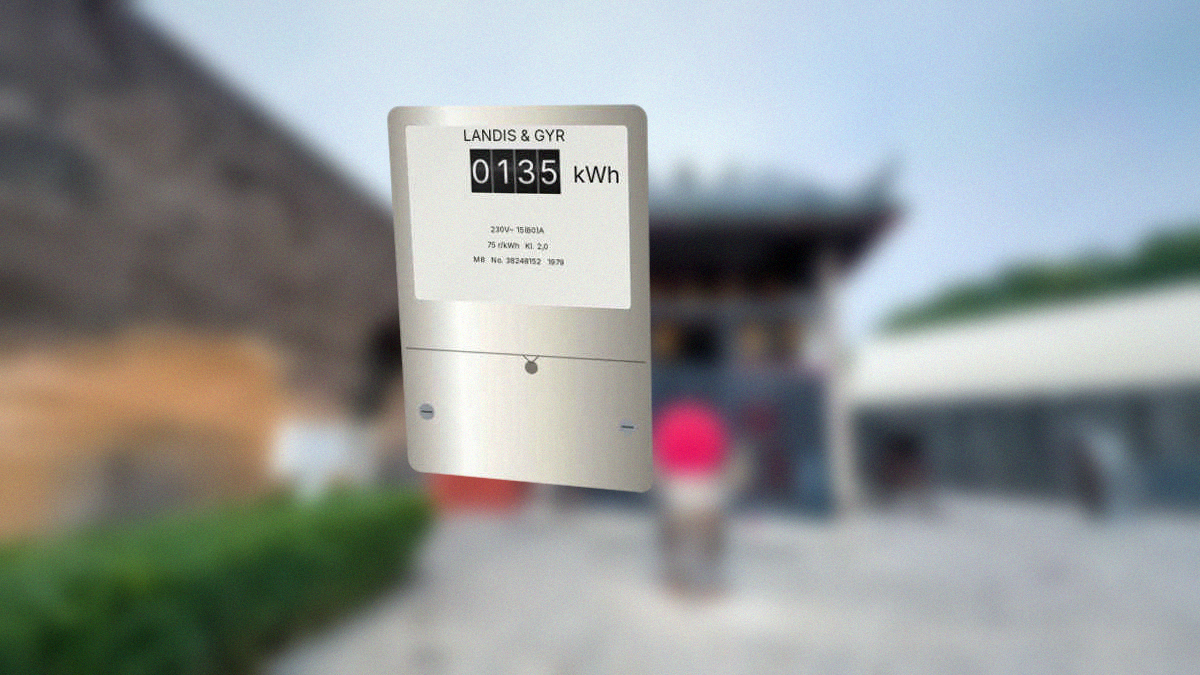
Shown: 135kWh
